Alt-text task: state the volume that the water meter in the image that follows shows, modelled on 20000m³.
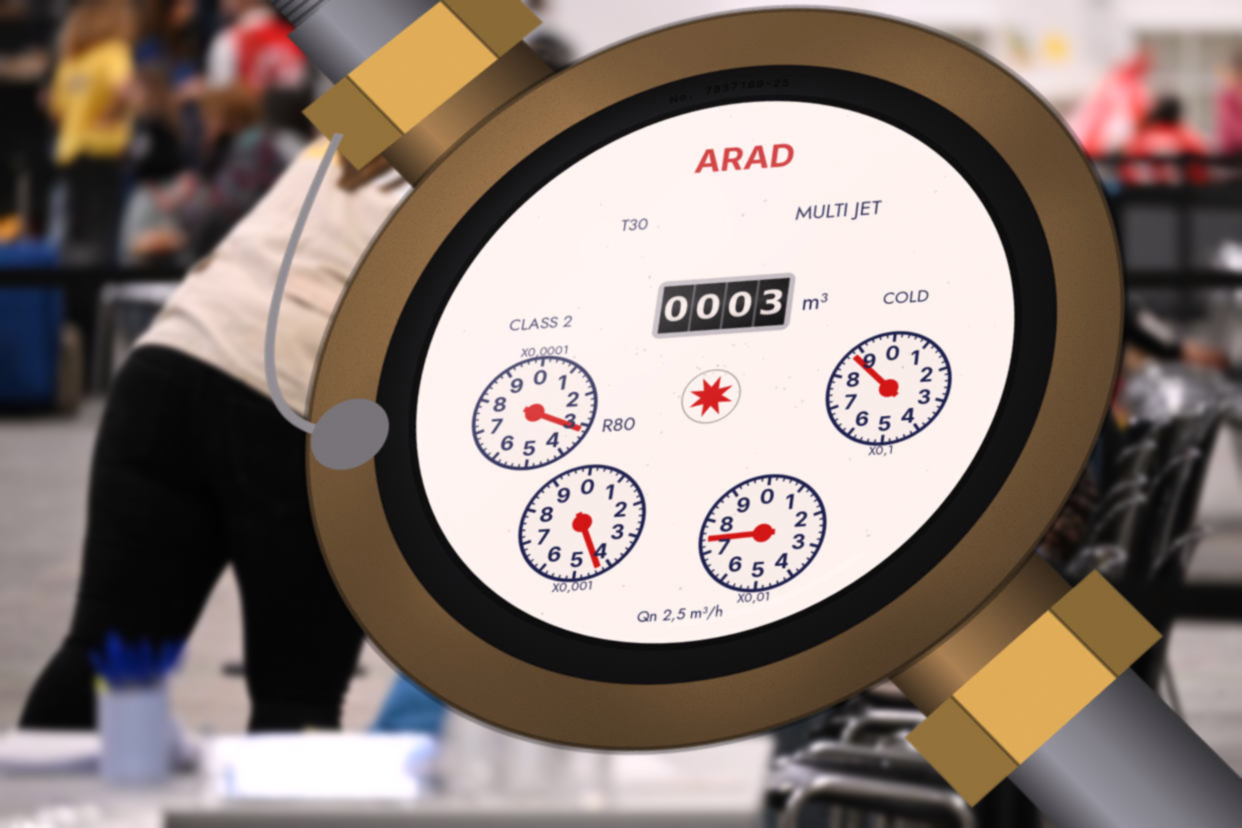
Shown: 3.8743m³
